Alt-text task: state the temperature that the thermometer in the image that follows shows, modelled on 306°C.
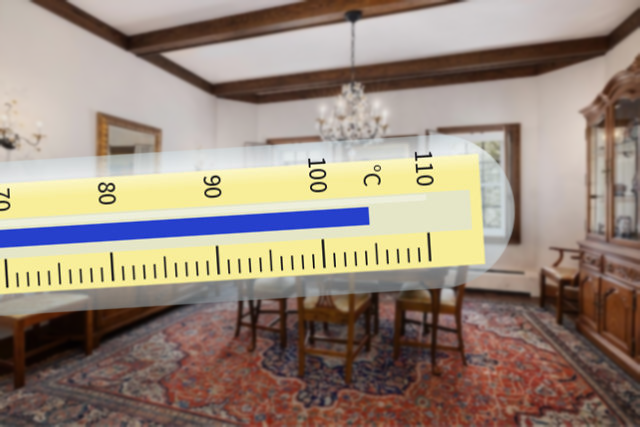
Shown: 104.5°C
